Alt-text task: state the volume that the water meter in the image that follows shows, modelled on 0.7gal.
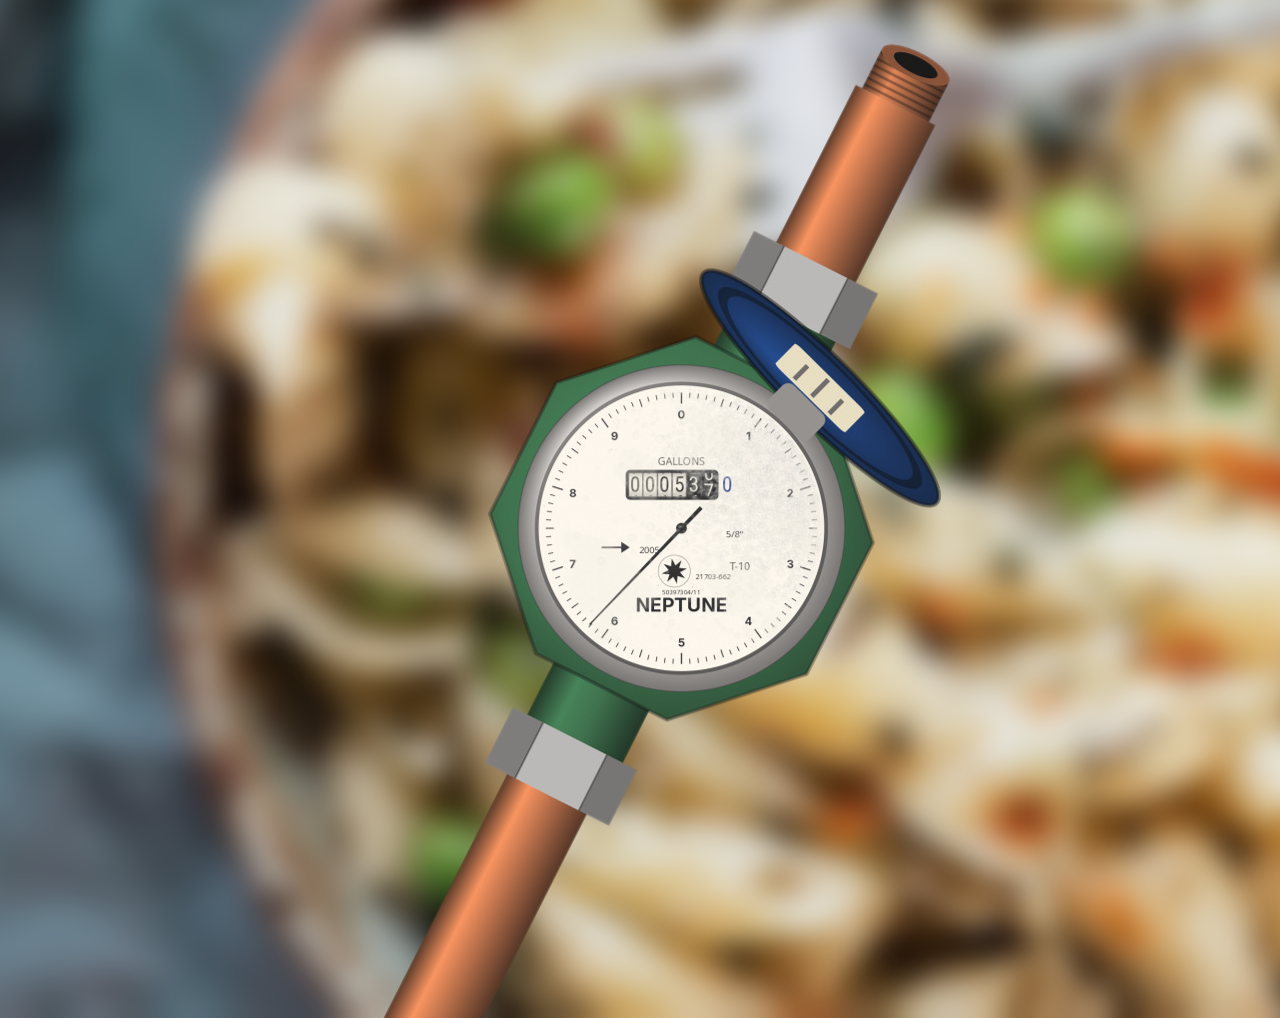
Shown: 5366.2gal
